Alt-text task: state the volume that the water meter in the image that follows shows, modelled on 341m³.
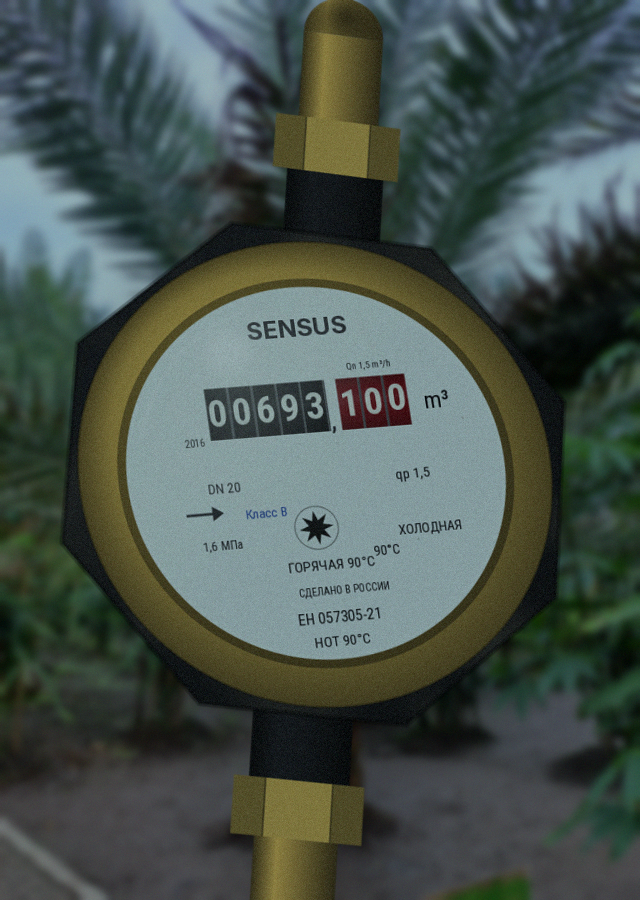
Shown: 693.100m³
